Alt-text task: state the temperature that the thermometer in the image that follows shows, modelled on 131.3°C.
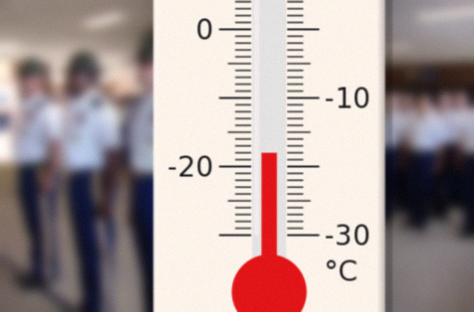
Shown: -18°C
